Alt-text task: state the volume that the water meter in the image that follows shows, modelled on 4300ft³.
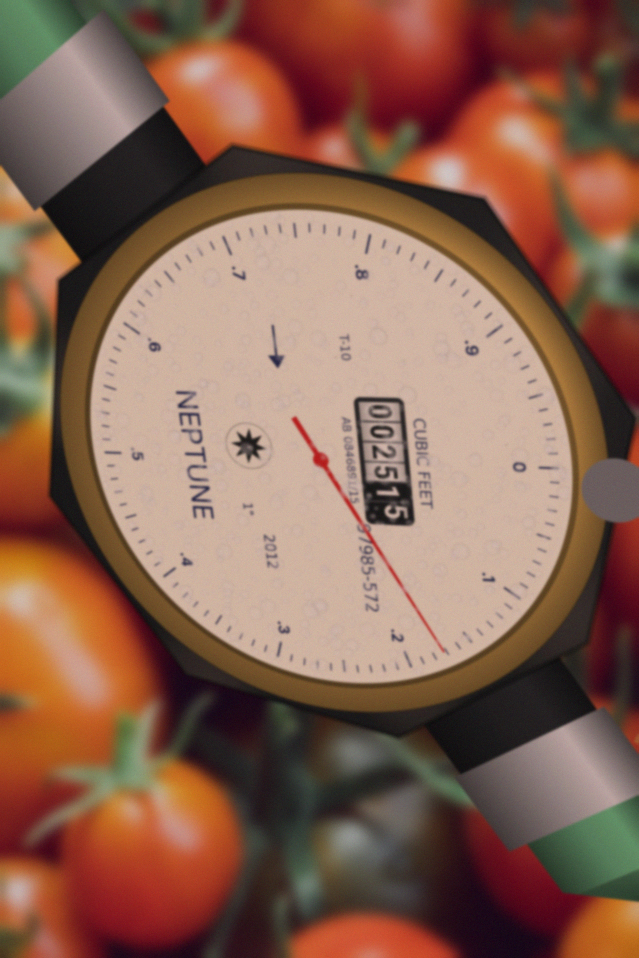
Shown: 2515.17ft³
